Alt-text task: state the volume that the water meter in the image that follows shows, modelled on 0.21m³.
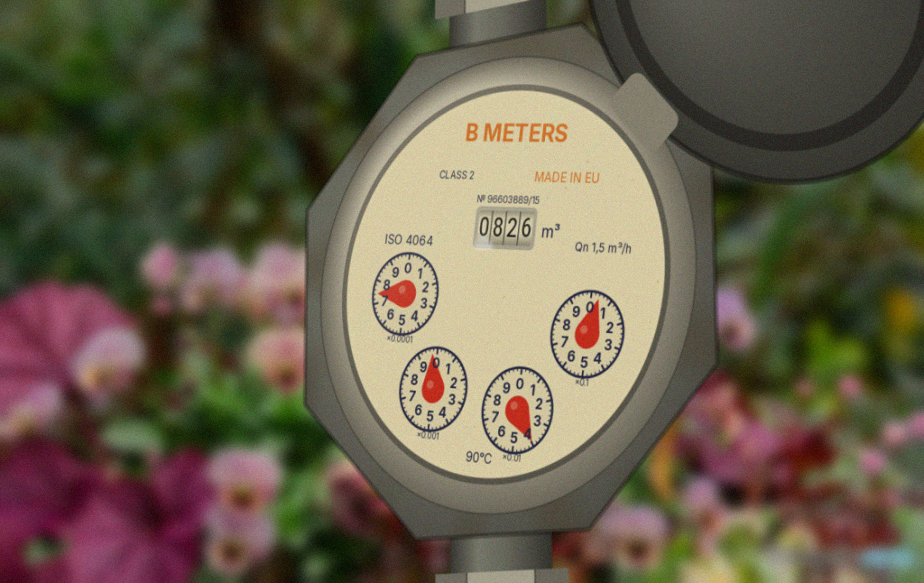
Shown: 826.0397m³
